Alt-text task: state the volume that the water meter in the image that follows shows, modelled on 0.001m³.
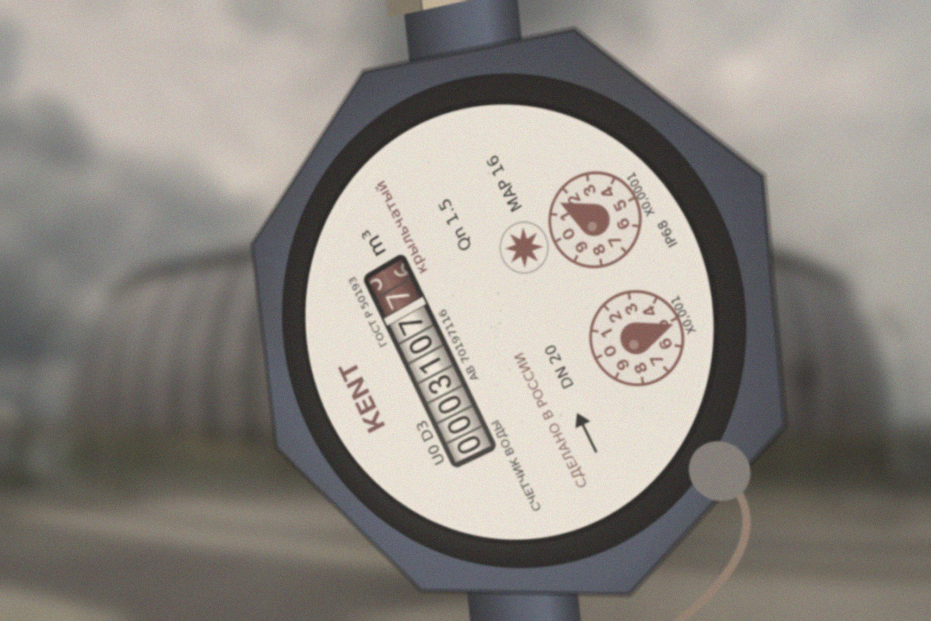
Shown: 3107.7551m³
